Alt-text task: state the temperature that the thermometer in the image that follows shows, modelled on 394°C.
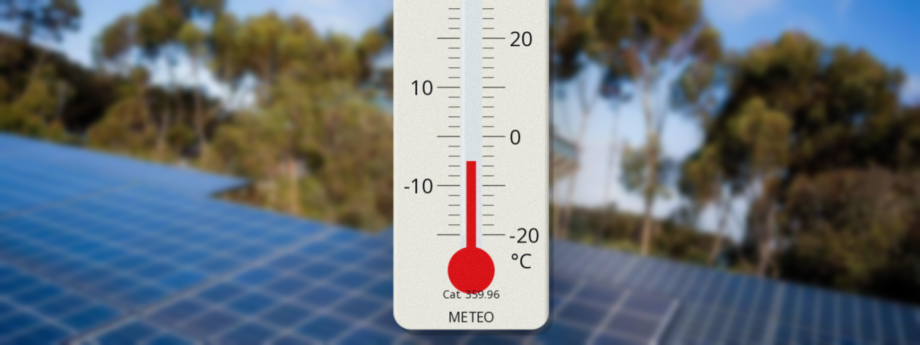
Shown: -5°C
